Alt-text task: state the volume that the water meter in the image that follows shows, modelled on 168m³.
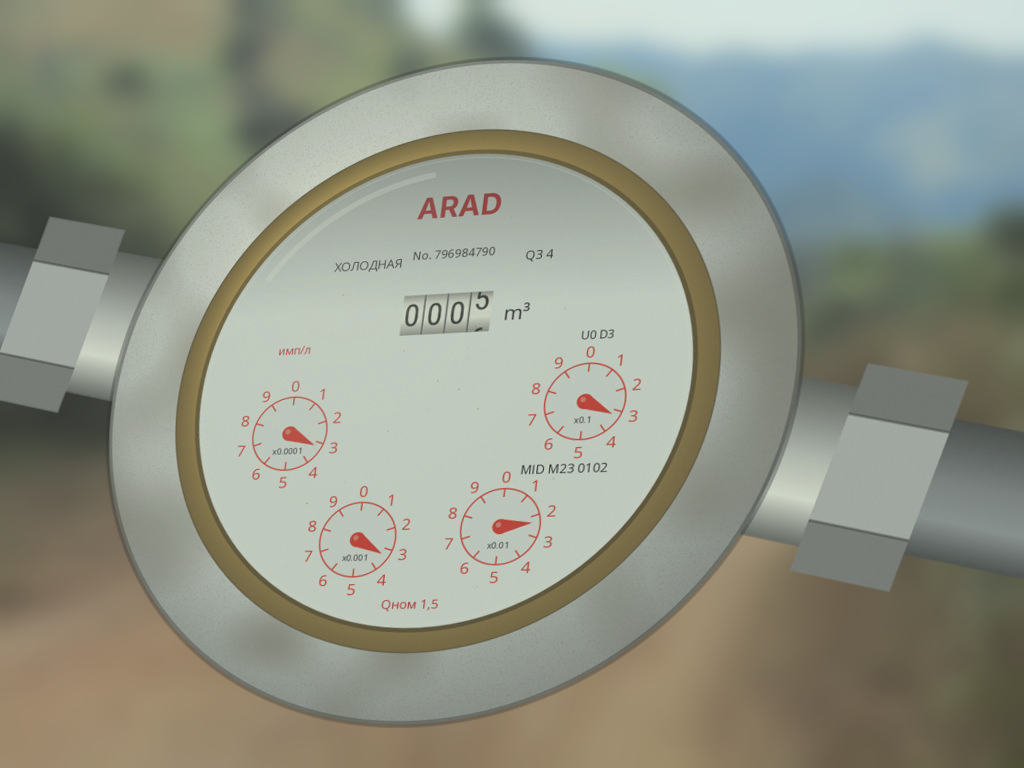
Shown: 5.3233m³
